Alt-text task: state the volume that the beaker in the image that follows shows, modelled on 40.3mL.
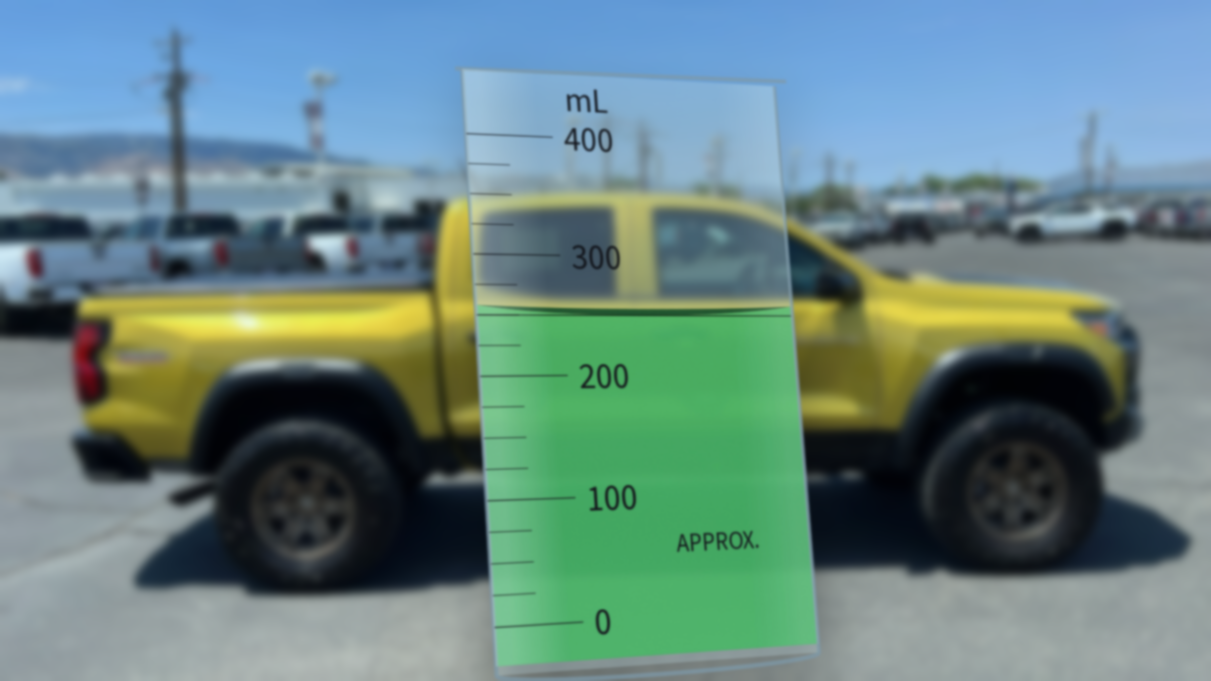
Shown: 250mL
